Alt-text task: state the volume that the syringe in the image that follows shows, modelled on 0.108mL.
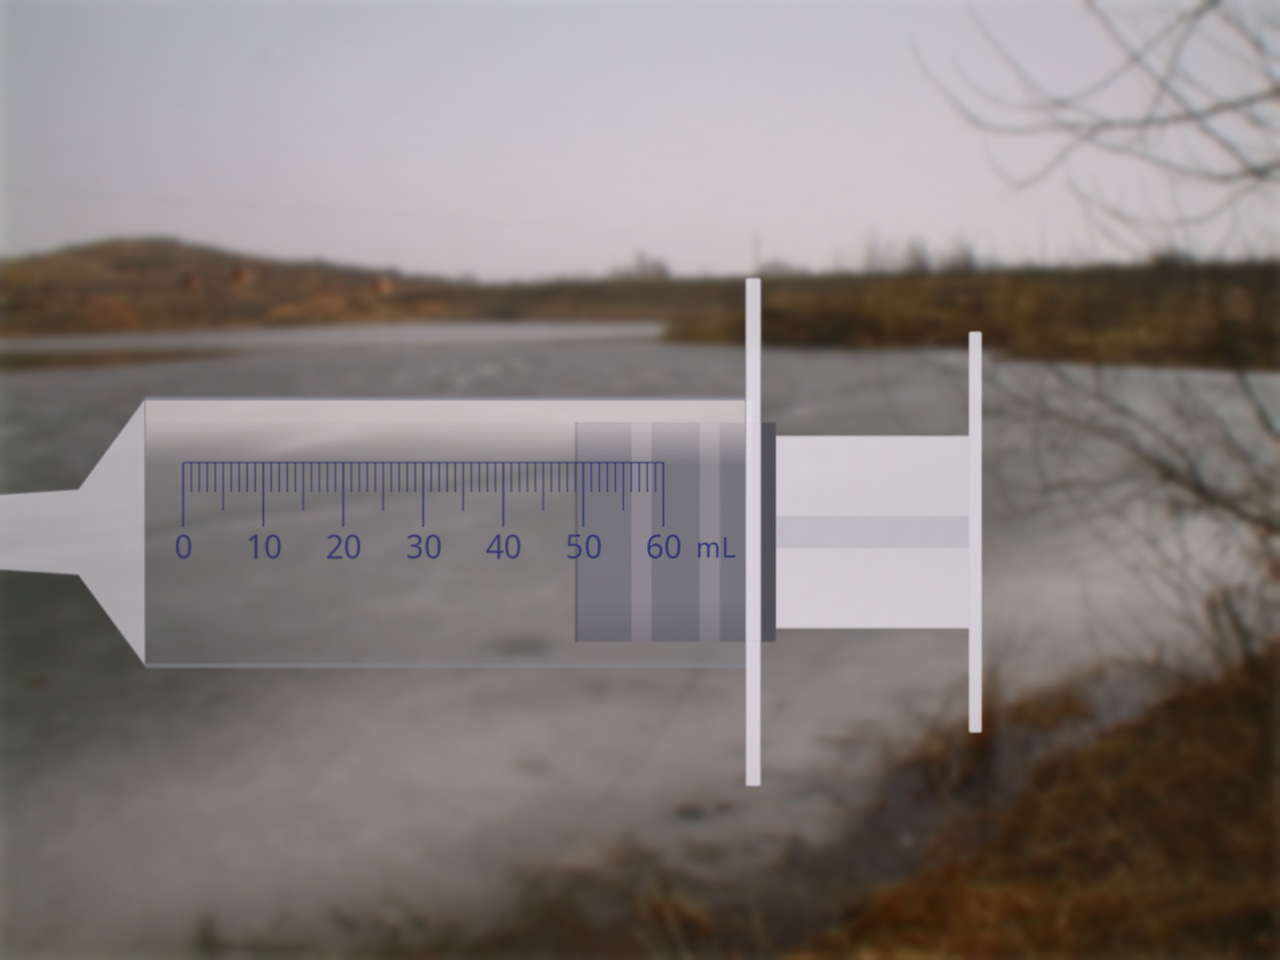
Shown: 49mL
